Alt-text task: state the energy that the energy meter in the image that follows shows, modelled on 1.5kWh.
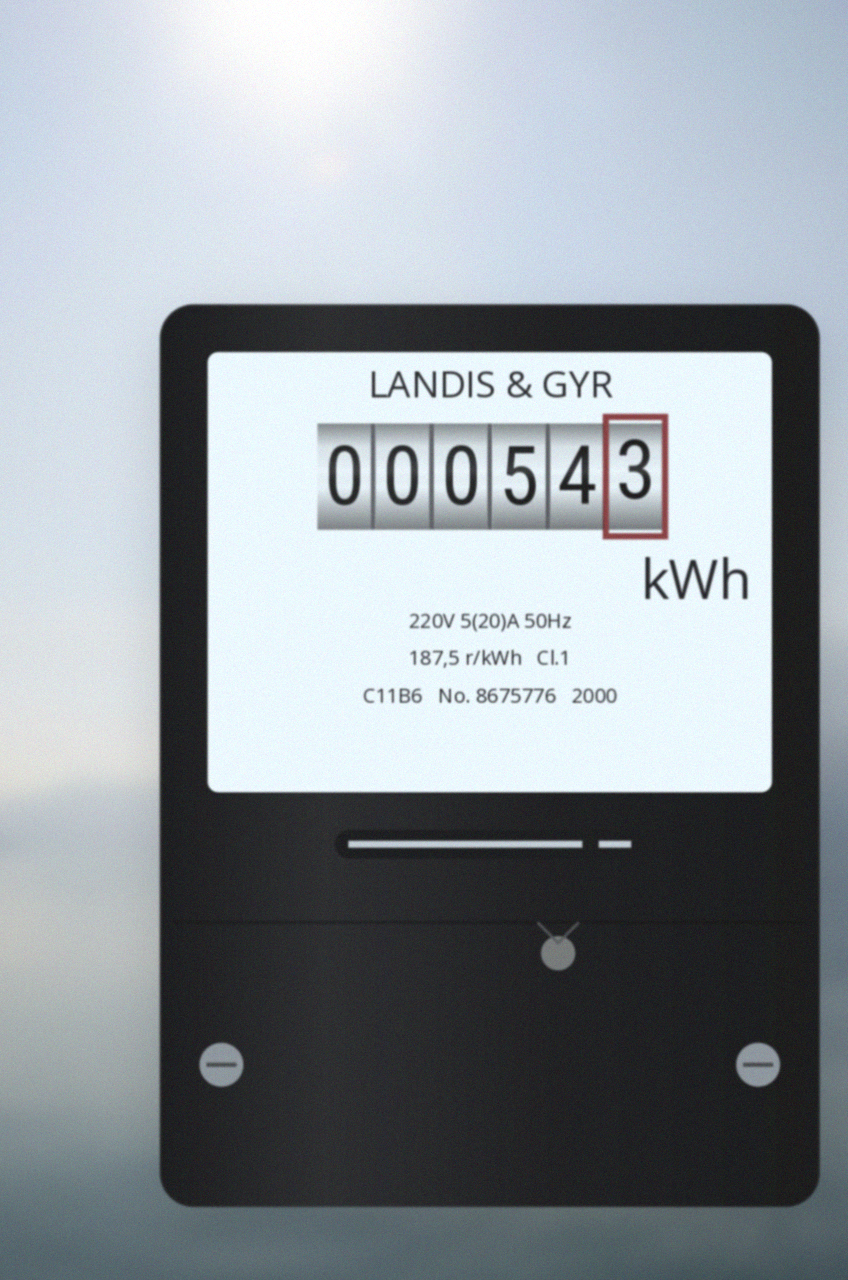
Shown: 54.3kWh
